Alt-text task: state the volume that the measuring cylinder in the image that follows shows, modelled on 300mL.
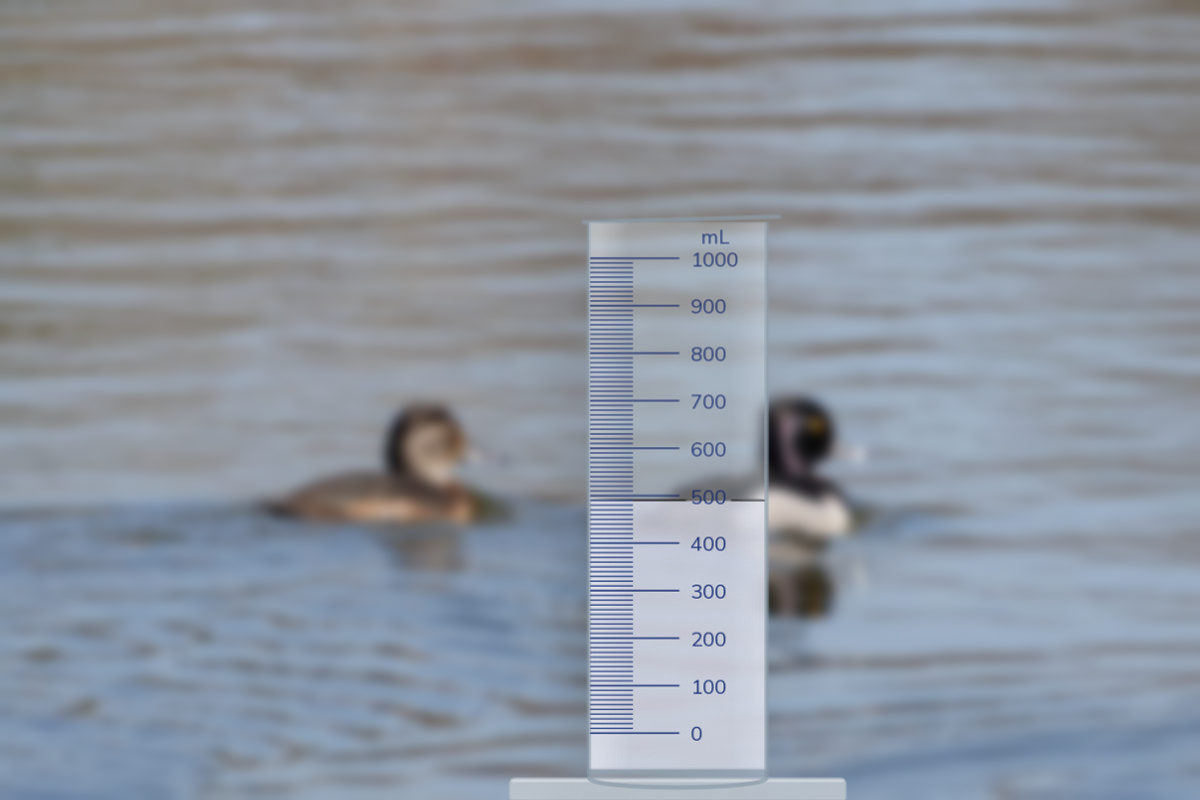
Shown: 490mL
